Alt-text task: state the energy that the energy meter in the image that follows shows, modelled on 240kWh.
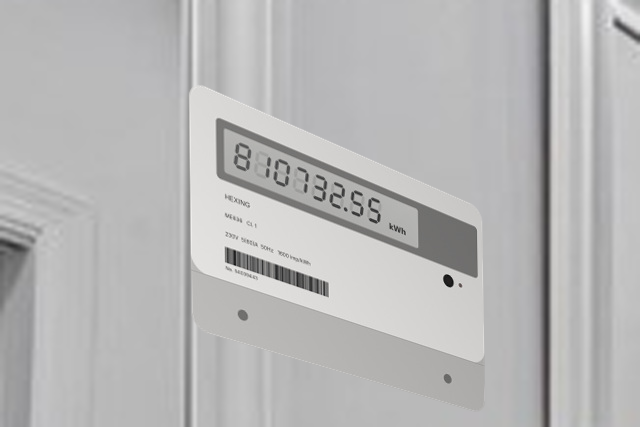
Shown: 810732.55kWh
